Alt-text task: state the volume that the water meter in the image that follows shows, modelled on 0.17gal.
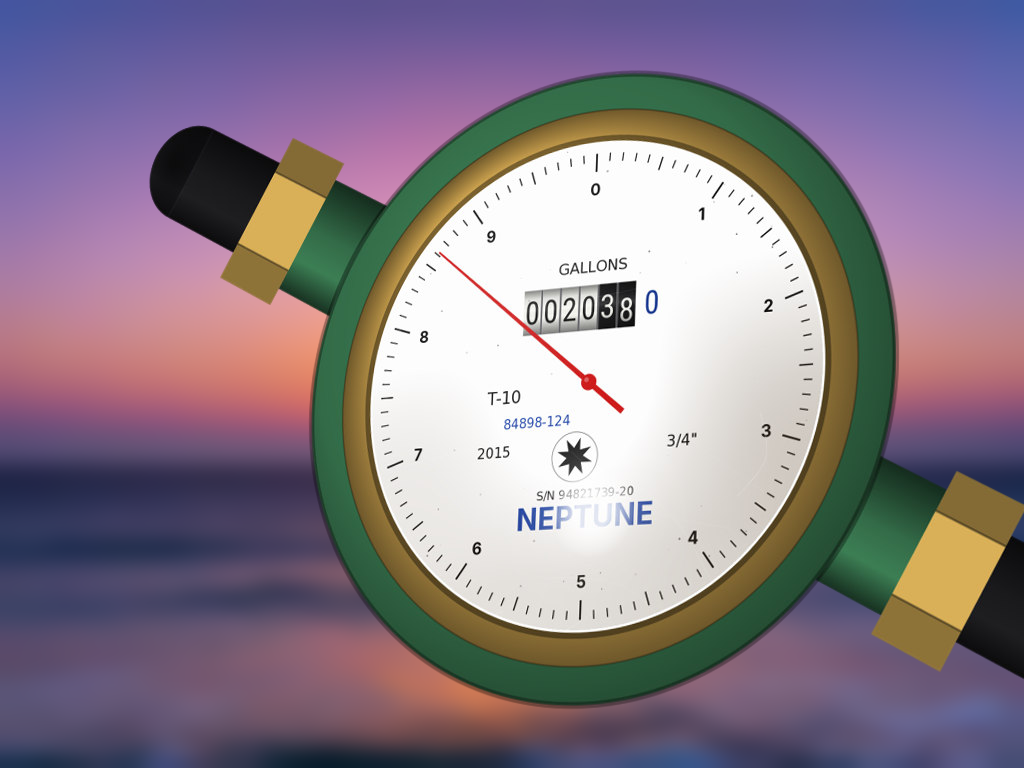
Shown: 20378.6gal
